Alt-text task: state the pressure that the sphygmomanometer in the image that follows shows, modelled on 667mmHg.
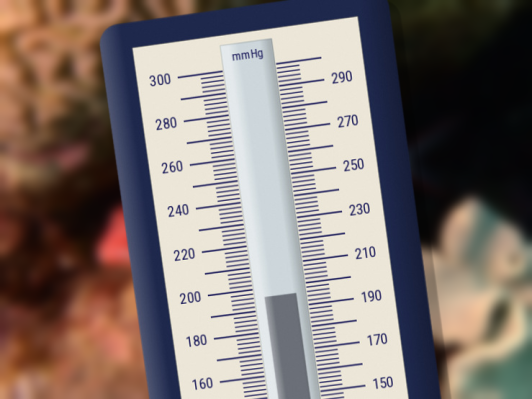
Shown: 196mmHg
